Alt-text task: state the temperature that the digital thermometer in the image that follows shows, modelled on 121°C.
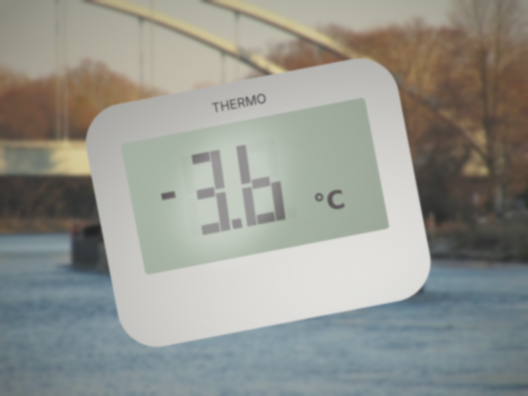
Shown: -3.6°C
